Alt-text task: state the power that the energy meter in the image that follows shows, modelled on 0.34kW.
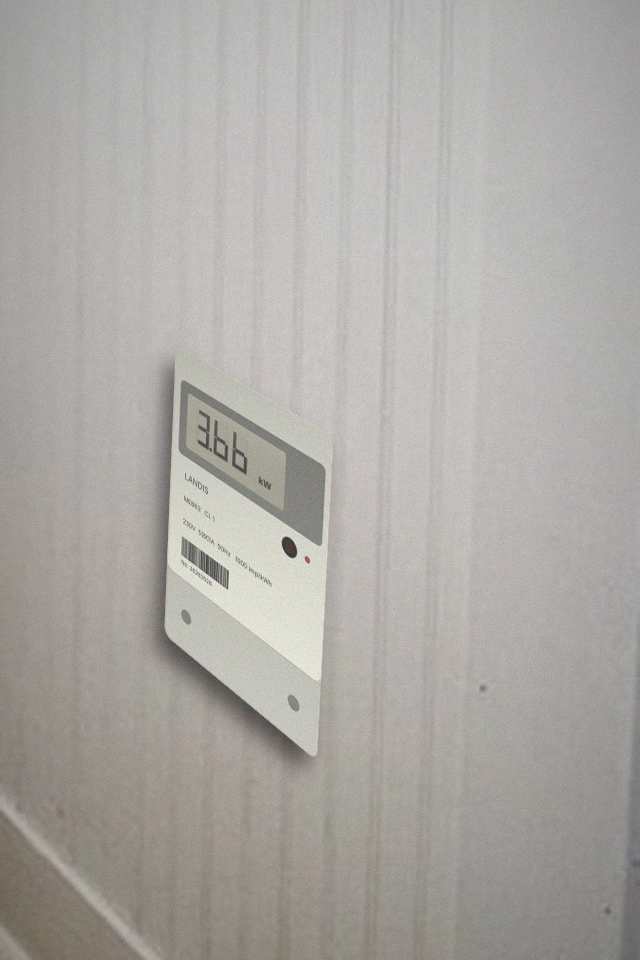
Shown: 3.66kW
